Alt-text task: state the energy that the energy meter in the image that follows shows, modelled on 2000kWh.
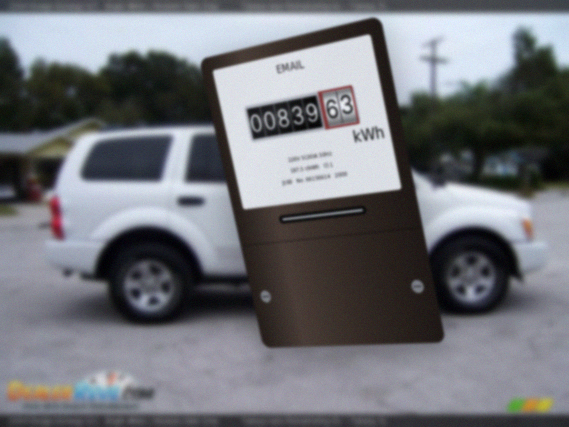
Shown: 839.63kWh
